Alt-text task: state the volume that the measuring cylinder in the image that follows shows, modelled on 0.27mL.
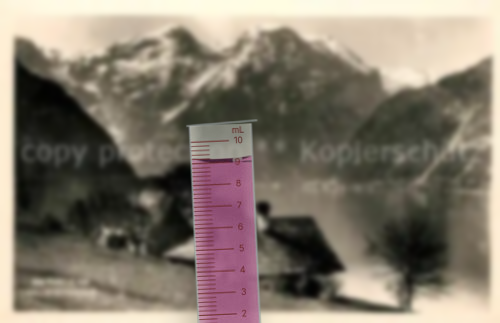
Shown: 9mL
